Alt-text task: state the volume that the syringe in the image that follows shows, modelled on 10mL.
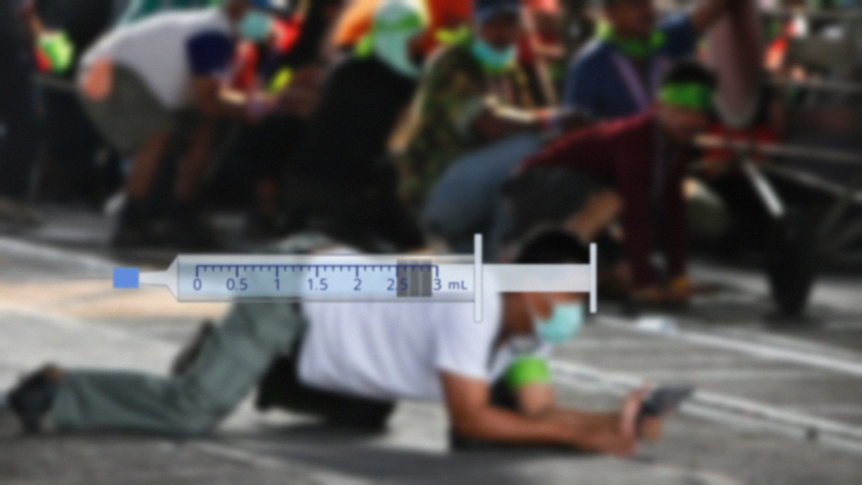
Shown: 2.5mL
